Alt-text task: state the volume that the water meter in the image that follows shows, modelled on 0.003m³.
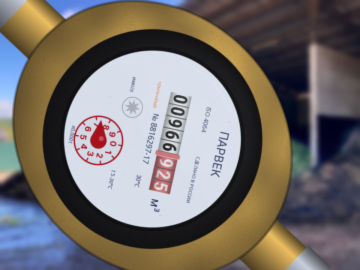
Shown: 966.9257m³
